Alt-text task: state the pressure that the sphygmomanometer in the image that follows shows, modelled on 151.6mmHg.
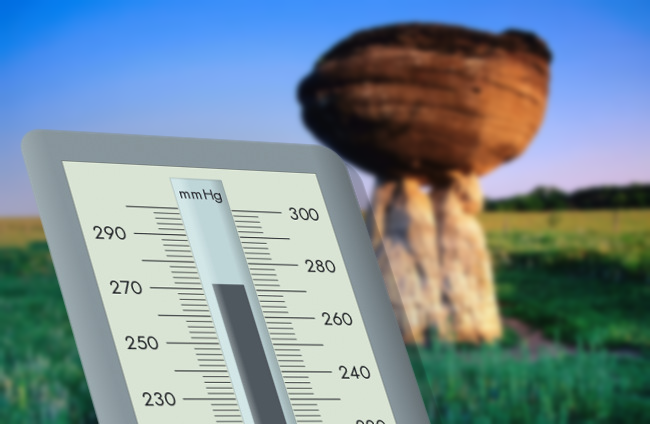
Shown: 272mmHg
